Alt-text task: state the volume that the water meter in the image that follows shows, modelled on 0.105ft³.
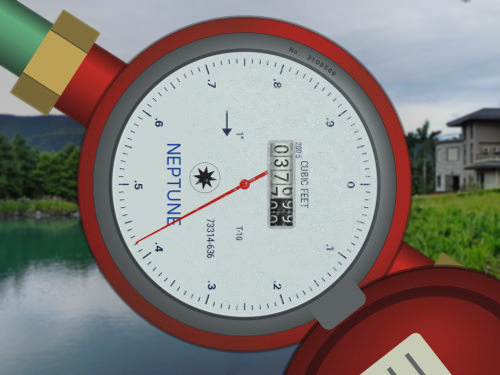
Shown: 37699.42ft³
